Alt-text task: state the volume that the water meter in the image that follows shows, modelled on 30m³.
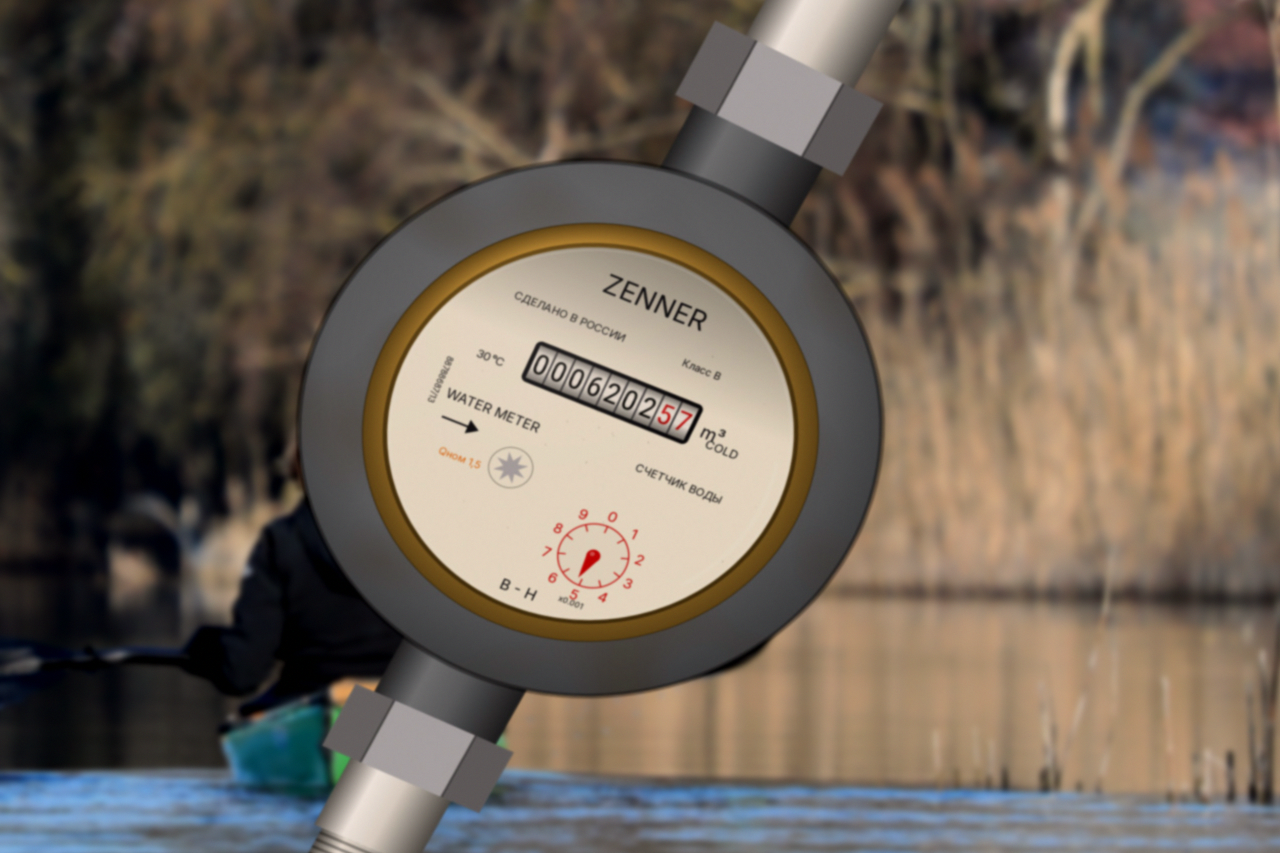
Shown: 6202.575m³
